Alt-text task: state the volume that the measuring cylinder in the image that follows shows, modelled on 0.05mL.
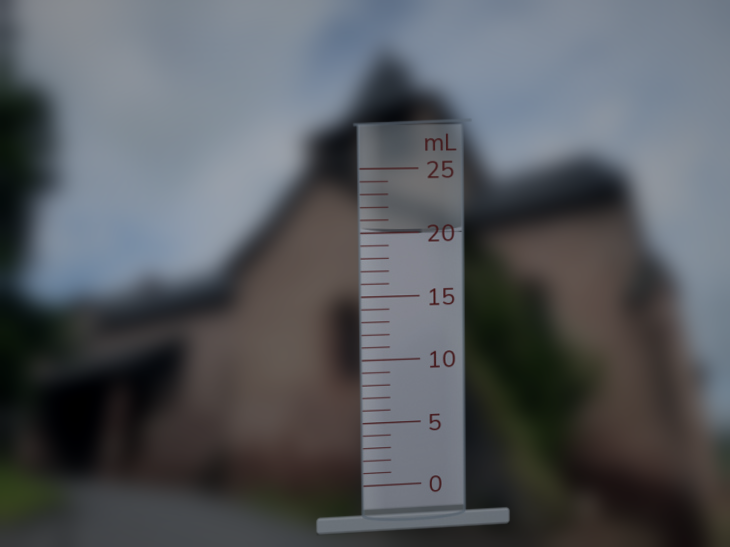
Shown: 20mL
